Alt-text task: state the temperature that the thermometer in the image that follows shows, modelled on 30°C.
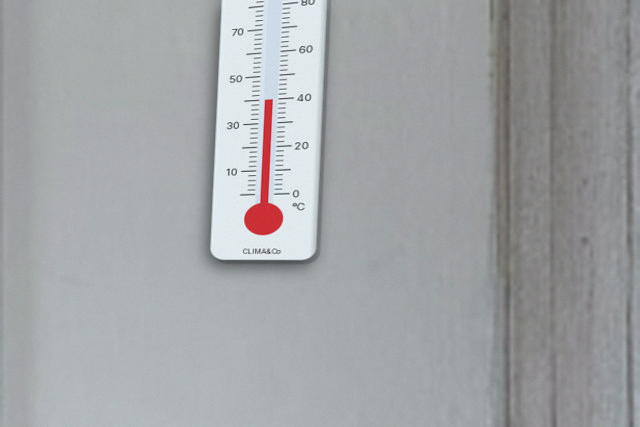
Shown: 40°C
